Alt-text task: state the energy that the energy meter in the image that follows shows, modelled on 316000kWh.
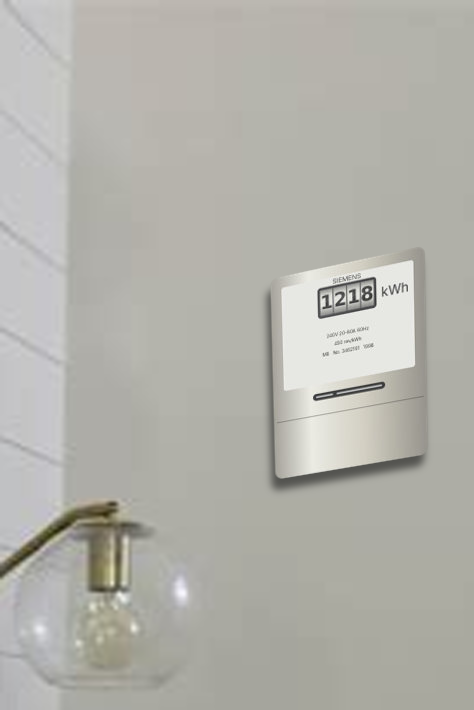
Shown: 1218kWh
